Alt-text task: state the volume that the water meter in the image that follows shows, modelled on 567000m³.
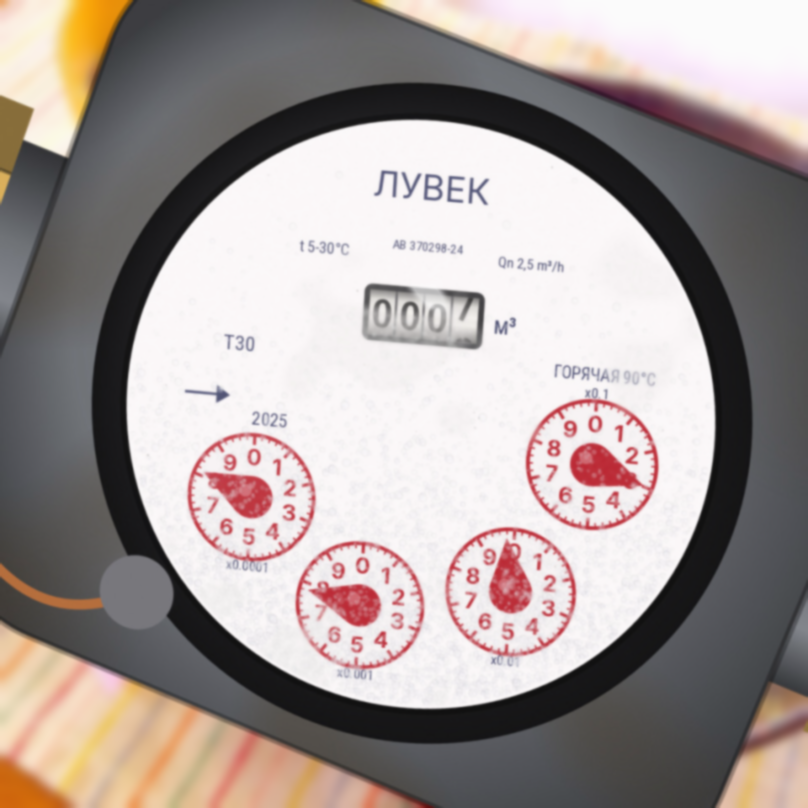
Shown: 7.2978m³
